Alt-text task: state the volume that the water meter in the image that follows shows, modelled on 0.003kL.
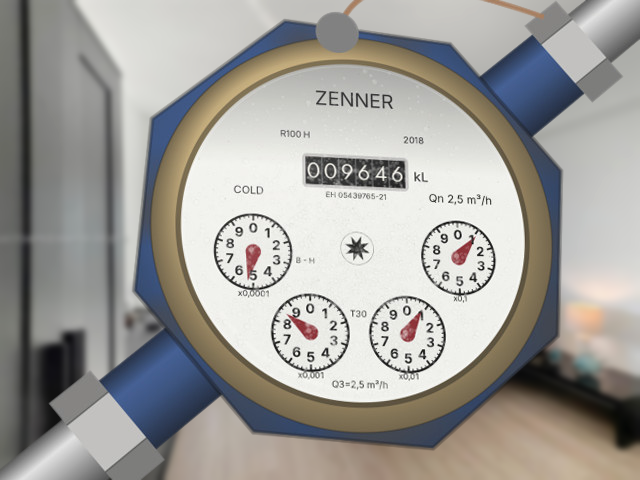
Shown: 9646.1085kL
